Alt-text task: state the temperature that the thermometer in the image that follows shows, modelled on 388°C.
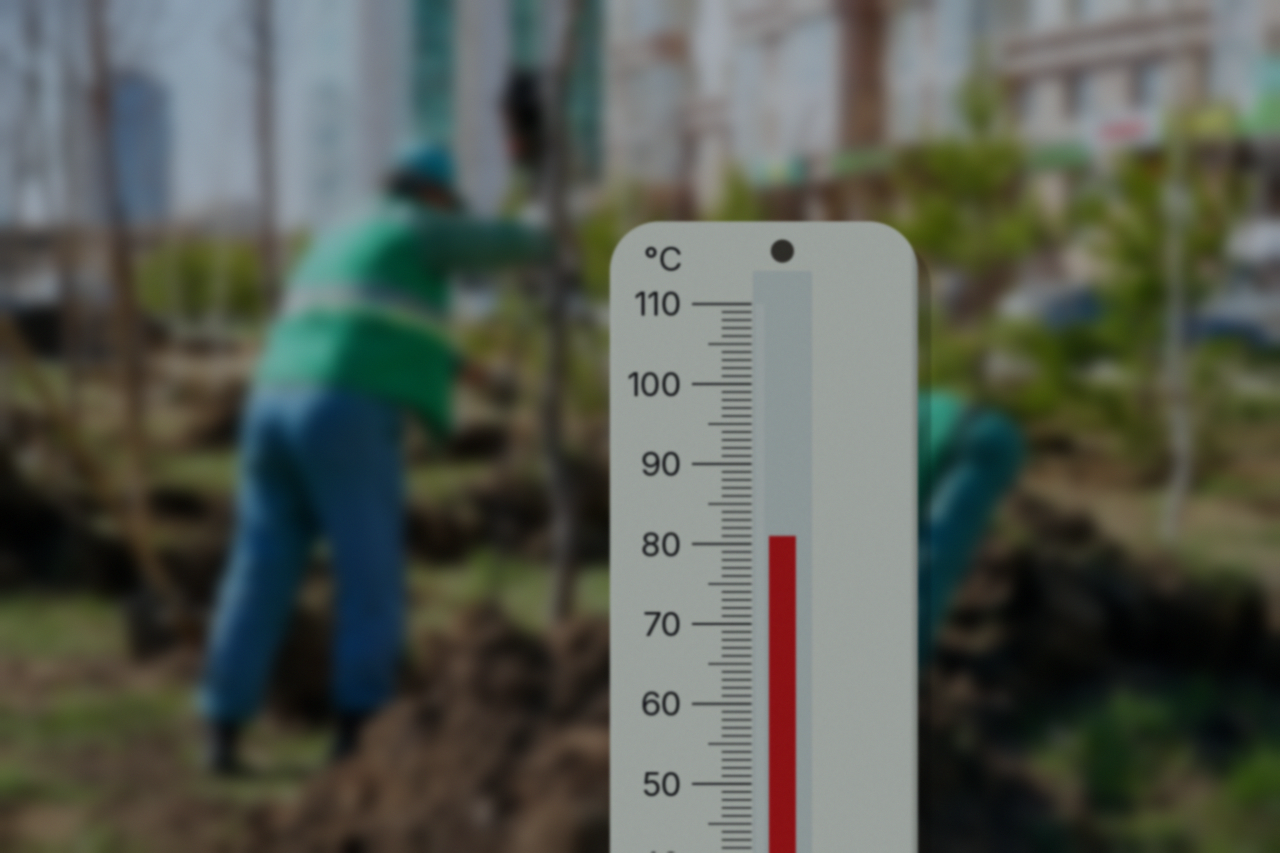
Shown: 81°C
